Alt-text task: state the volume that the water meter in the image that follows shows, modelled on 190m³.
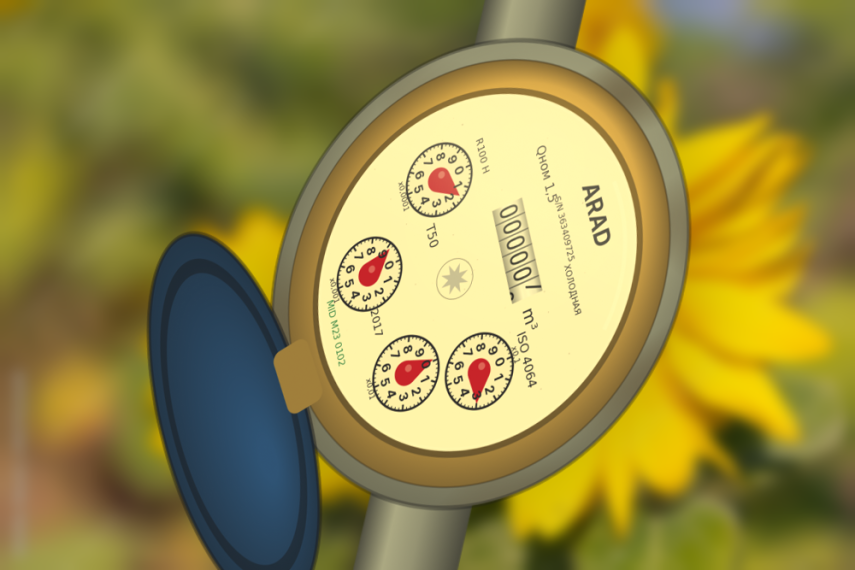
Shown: 7.2991m³
